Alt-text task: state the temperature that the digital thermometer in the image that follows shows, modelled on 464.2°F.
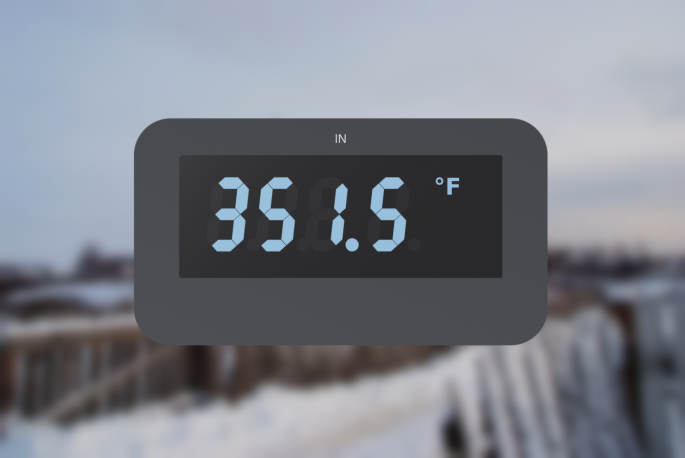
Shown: 351.5°F
